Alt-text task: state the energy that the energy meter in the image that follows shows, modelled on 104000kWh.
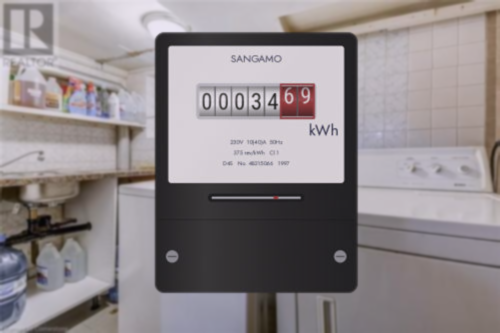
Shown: 34.69kWh
